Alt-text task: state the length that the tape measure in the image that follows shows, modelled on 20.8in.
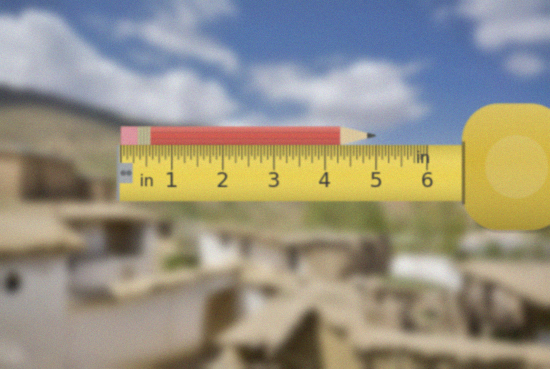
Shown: 5in
